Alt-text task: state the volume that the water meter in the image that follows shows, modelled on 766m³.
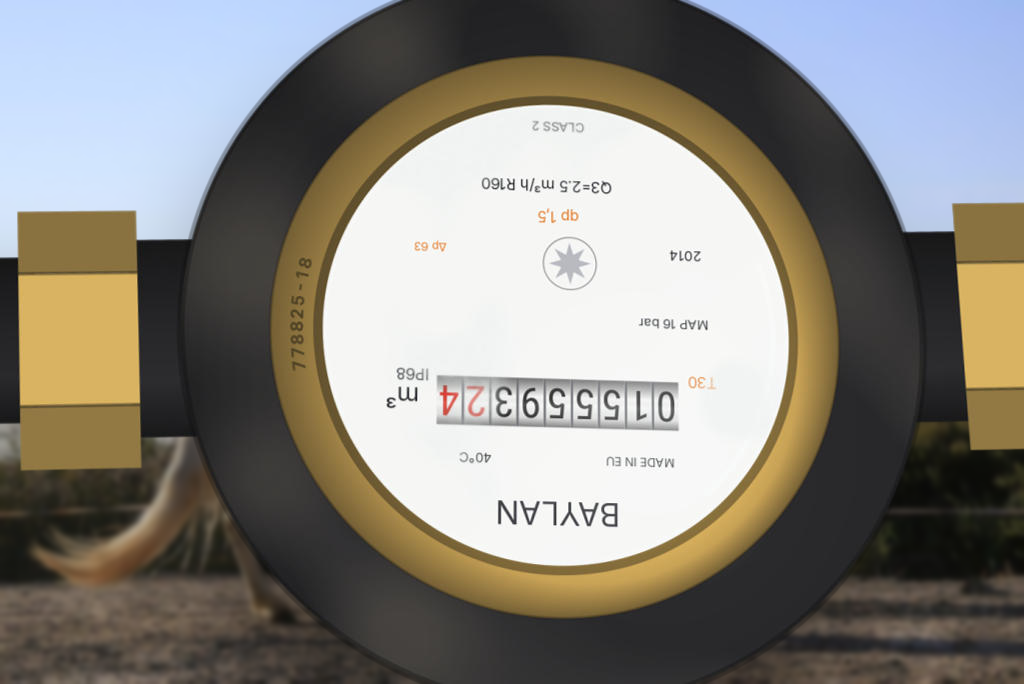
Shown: 155593.24m³
